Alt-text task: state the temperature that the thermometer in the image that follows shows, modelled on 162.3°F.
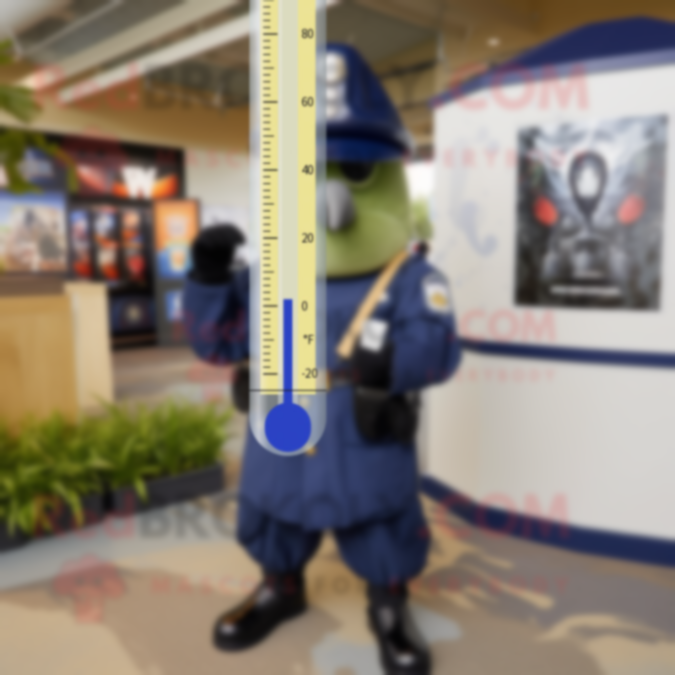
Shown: 2°F
